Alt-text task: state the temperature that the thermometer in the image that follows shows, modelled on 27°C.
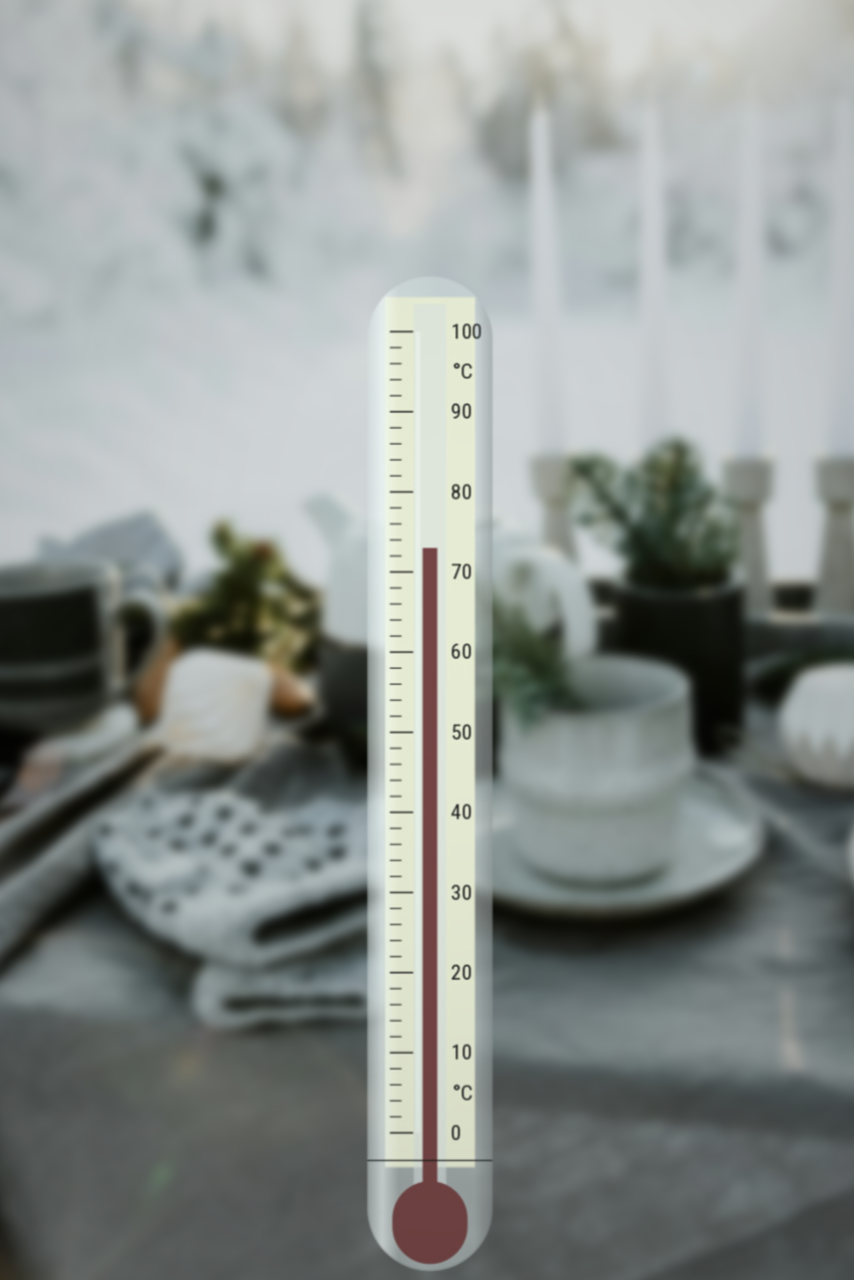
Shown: 73°C
